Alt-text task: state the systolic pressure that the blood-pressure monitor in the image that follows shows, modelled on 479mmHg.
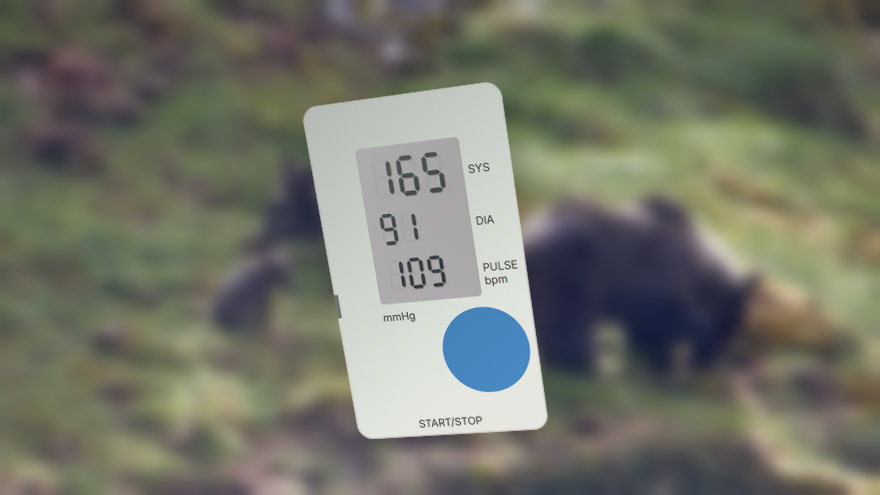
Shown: 165mmHg
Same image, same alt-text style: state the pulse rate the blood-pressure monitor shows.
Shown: 109bpm
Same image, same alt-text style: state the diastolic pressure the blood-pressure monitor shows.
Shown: 91mmHg
